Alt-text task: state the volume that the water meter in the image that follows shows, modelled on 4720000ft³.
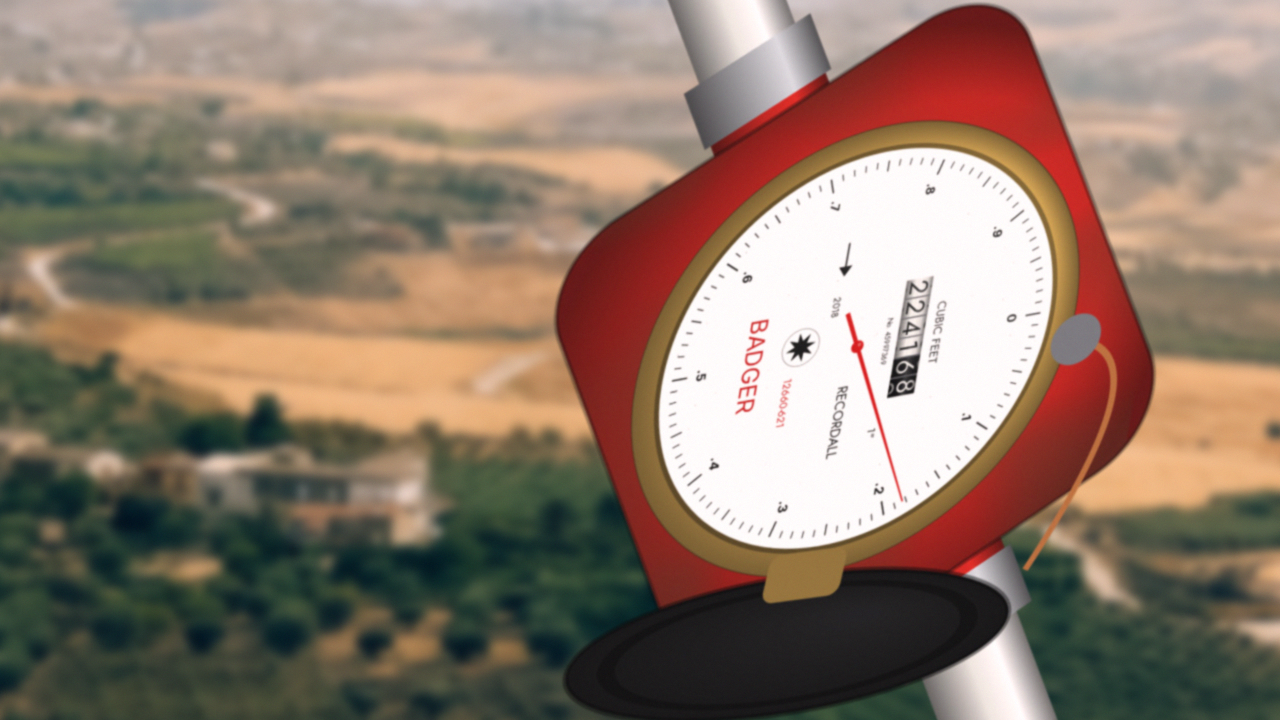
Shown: 224168.18ft³
